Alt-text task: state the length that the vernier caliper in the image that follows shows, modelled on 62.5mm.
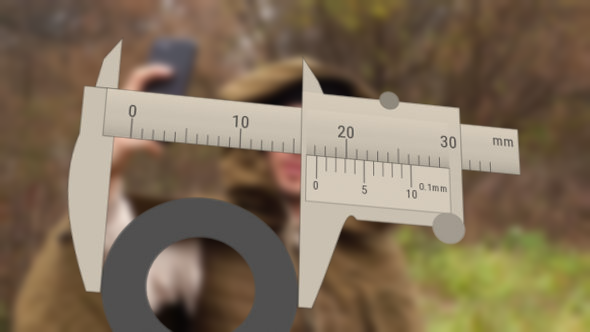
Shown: 17.2mm
